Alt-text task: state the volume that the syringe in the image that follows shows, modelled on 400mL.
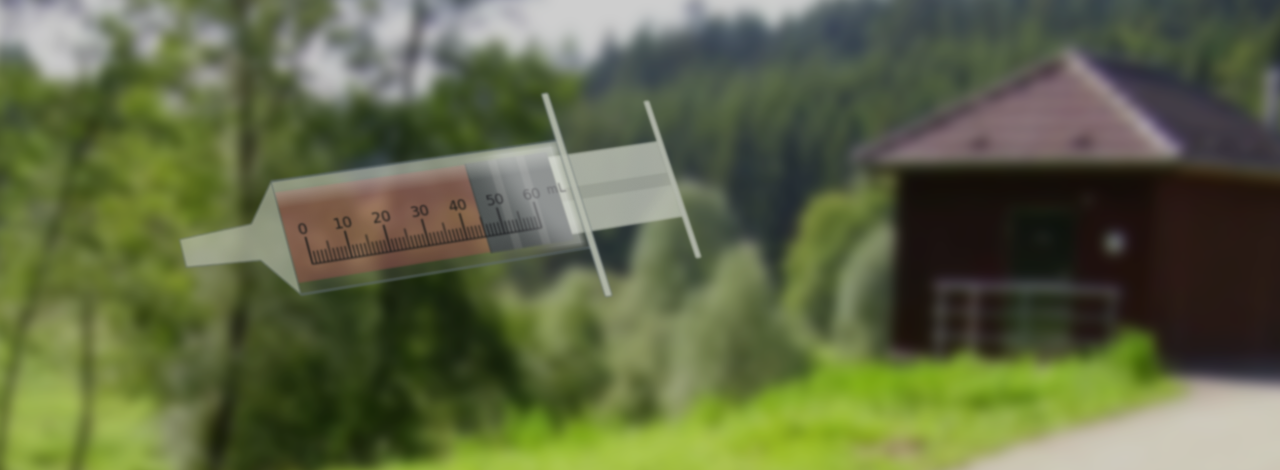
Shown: 45mL
